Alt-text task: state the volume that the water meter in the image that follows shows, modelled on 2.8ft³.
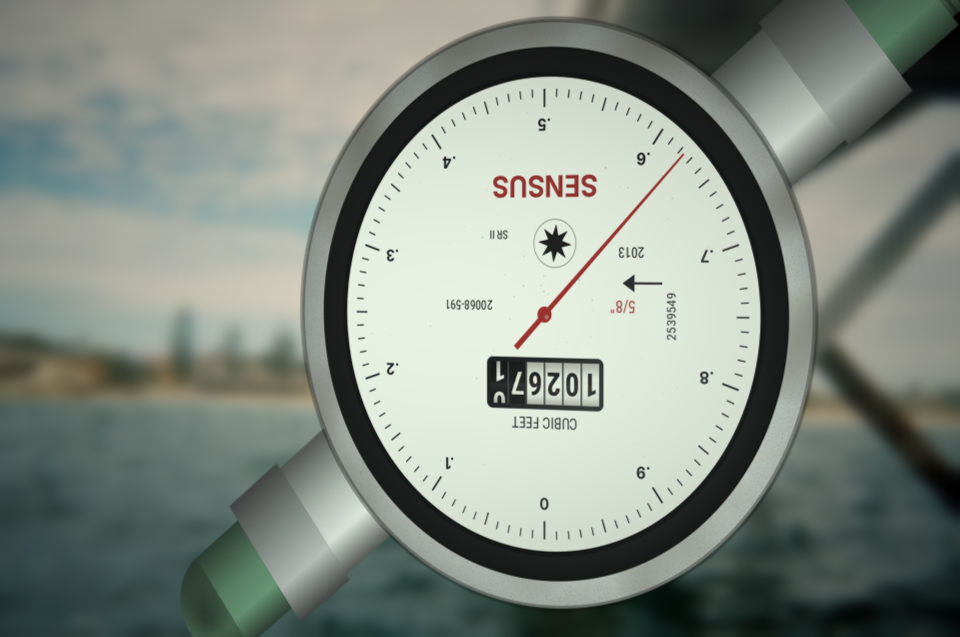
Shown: 102670.62ft³
